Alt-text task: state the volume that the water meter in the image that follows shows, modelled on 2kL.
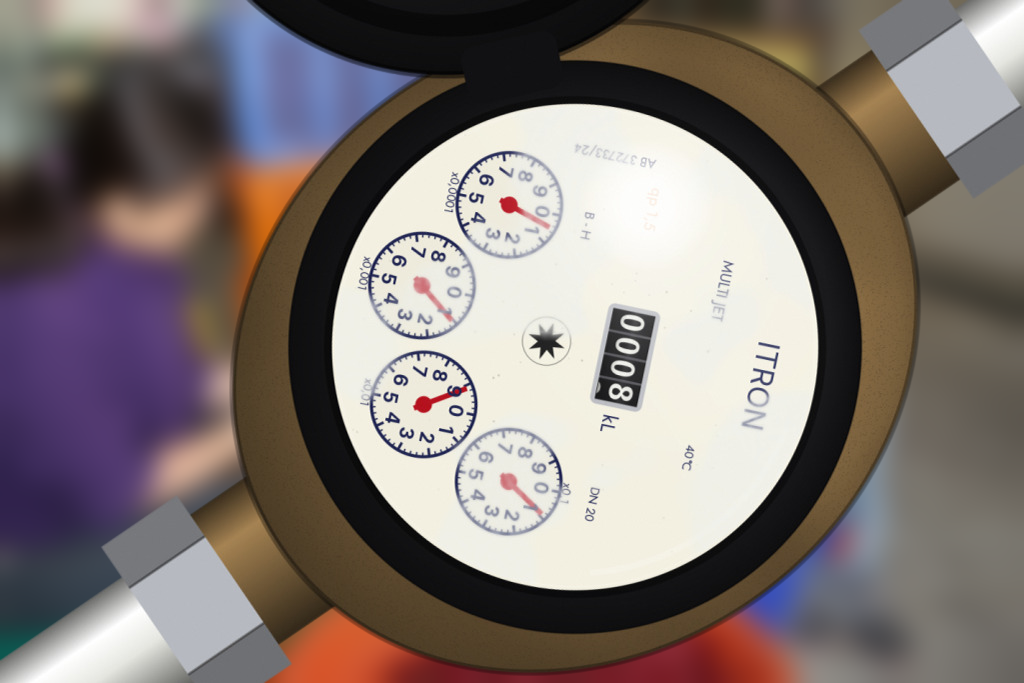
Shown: 8.0910kL
